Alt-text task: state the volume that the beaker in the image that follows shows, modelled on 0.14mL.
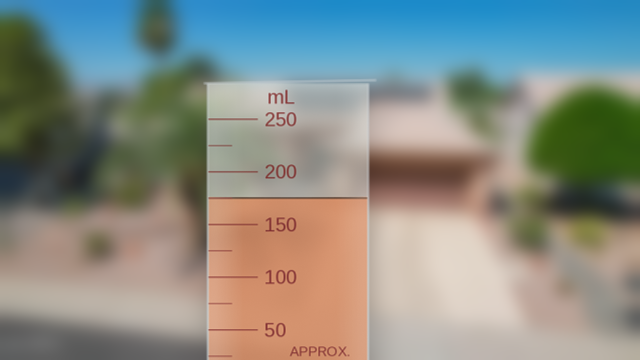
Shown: 175mL
